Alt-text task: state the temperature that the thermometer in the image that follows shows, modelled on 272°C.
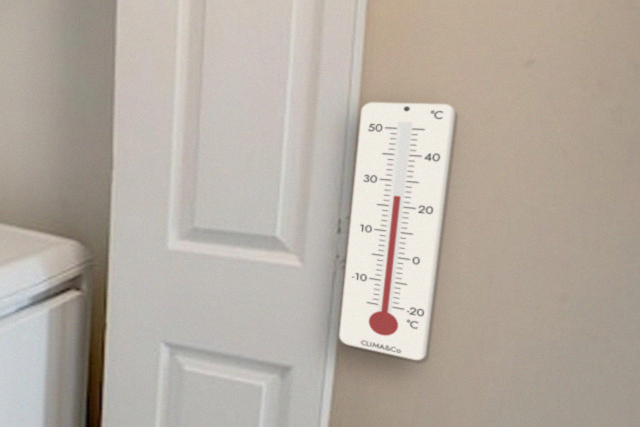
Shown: 24°C
